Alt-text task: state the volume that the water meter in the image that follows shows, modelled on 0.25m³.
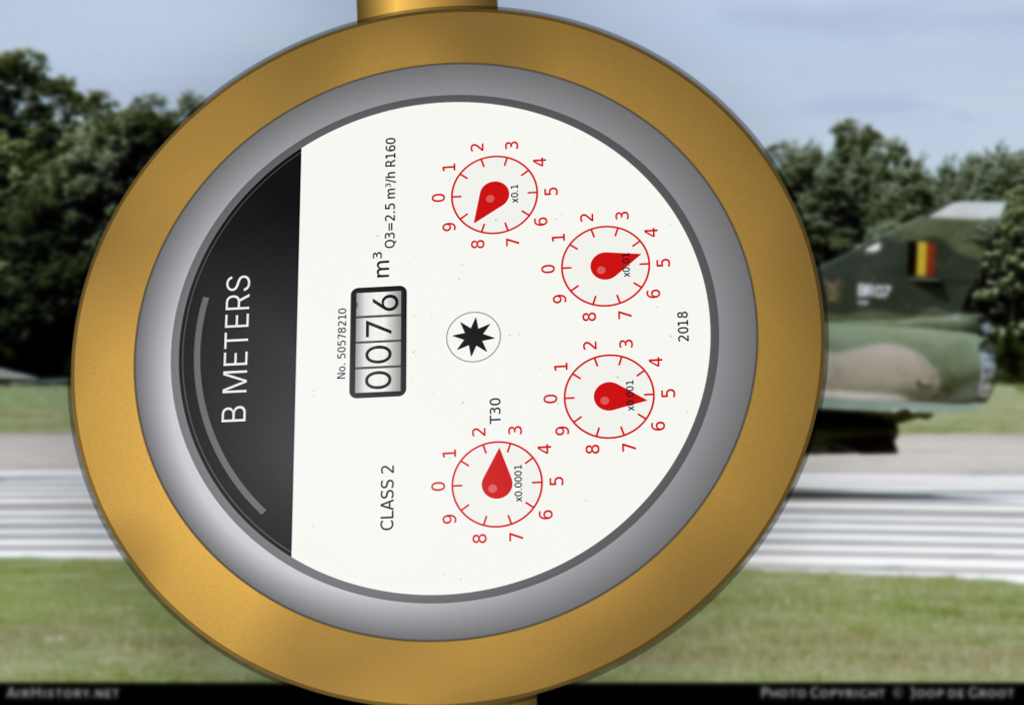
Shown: 75.8452m³
